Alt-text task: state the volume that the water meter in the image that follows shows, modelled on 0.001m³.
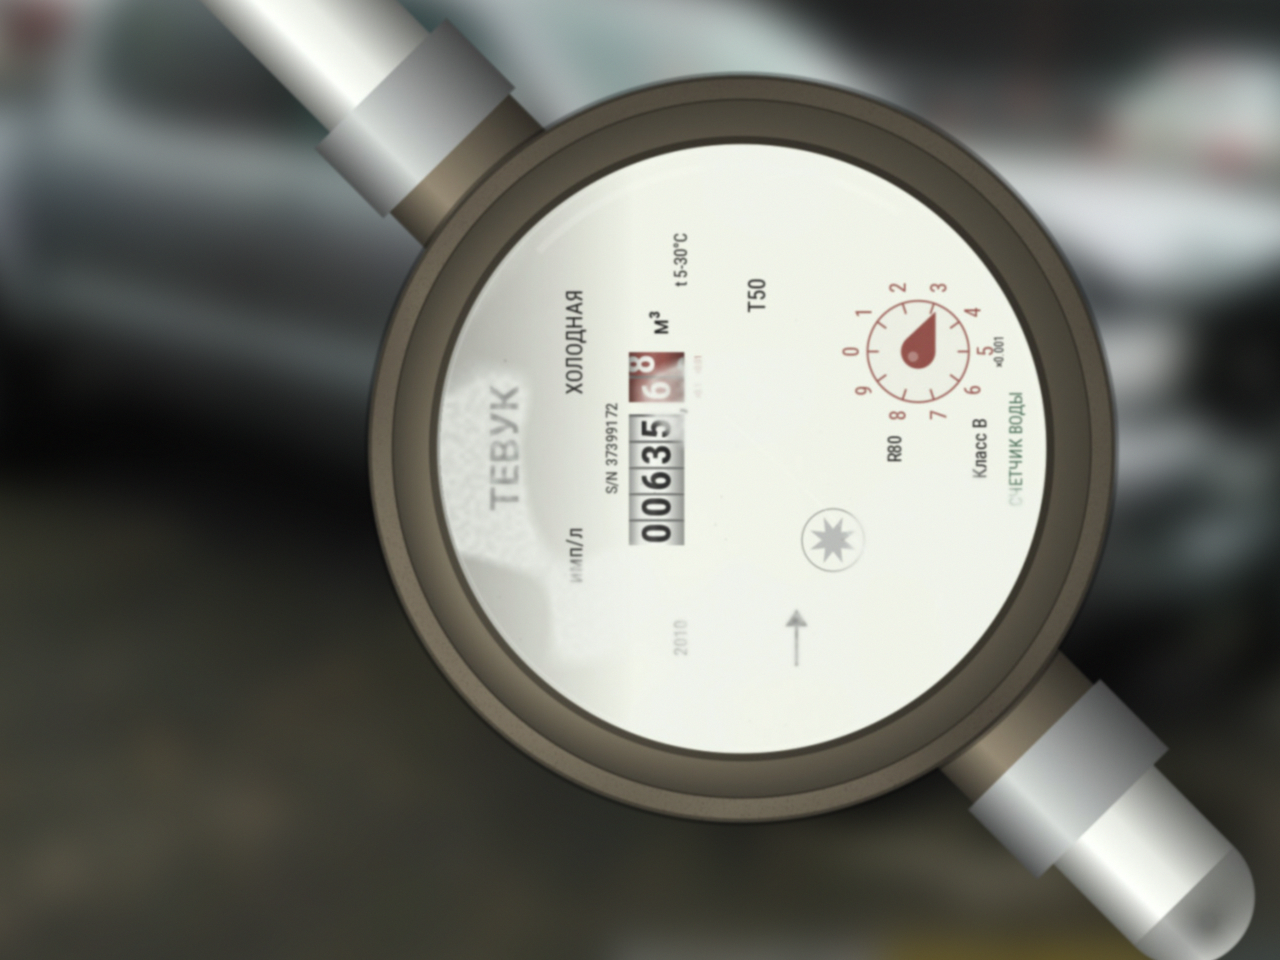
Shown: 635.683m³
